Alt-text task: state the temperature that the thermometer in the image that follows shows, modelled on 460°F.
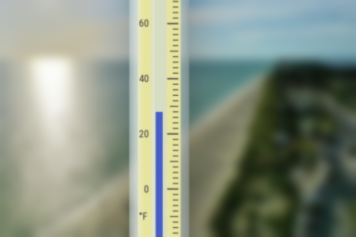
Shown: 28°F
